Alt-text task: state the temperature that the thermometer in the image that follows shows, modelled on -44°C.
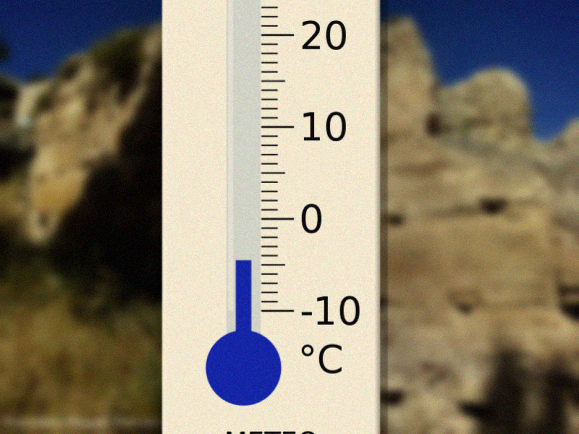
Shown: -4.5°C
